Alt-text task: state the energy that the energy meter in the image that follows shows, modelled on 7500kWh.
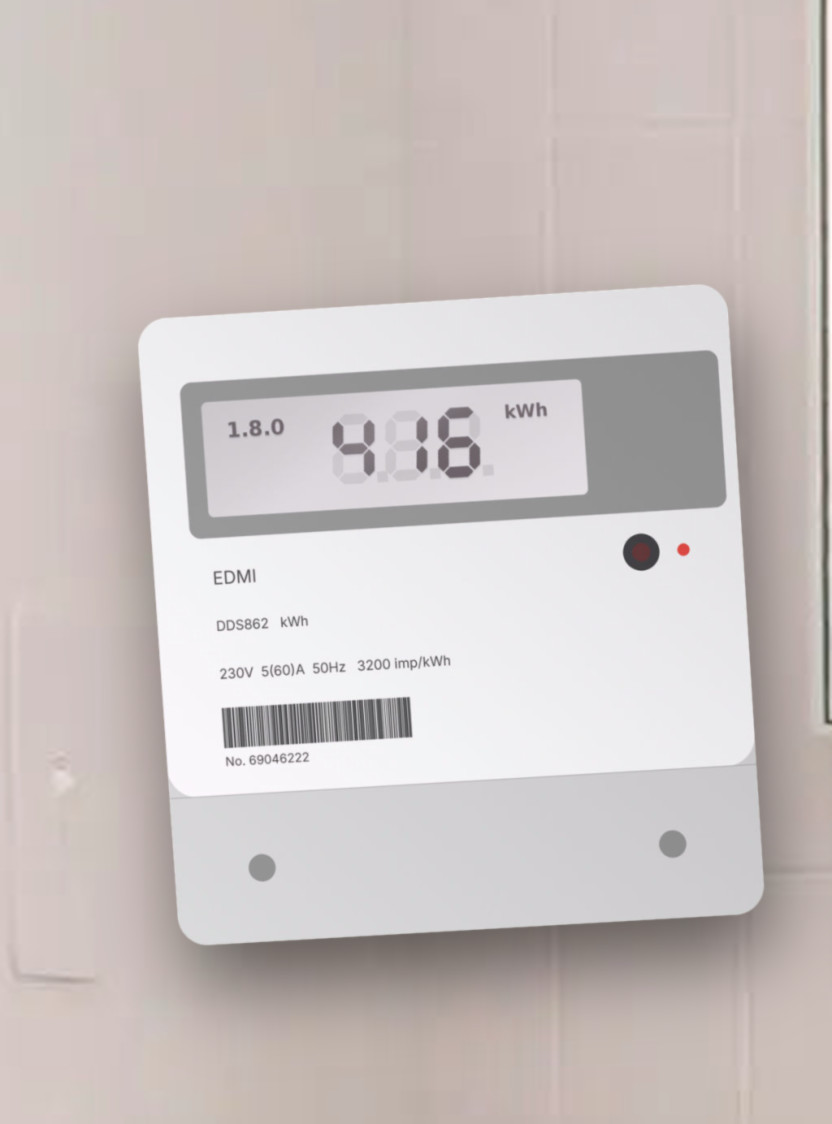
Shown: 416kWh
